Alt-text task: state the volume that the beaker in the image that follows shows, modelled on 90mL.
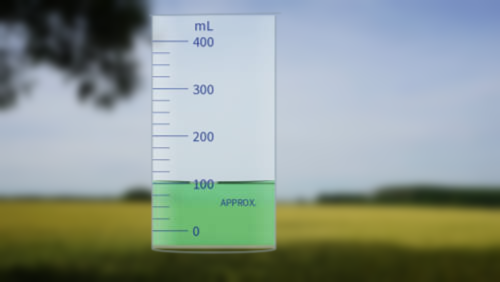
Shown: 100mL
